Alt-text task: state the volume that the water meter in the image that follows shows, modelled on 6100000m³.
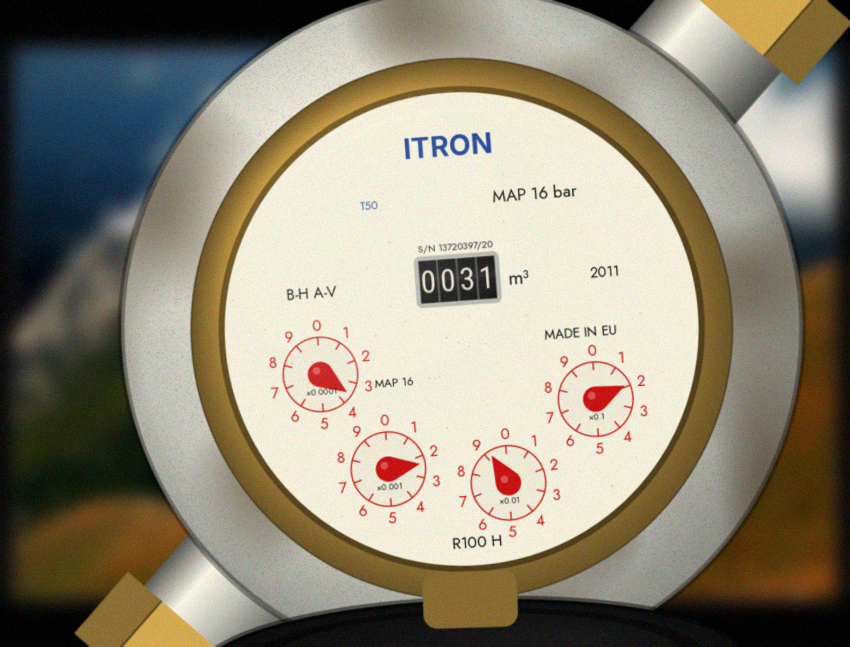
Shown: 31.1923m³
